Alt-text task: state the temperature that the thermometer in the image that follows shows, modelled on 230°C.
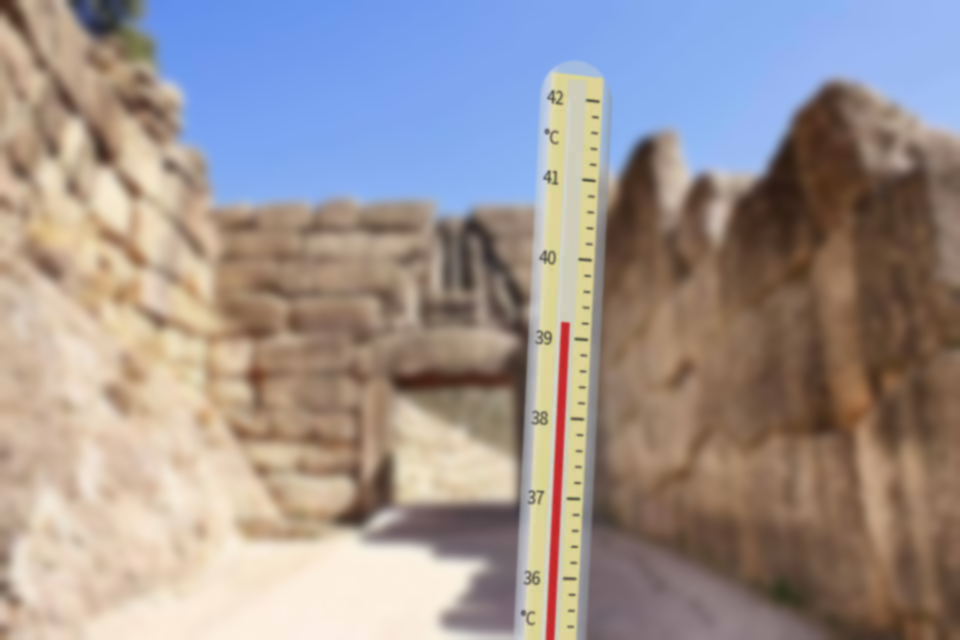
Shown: 39.2°C
